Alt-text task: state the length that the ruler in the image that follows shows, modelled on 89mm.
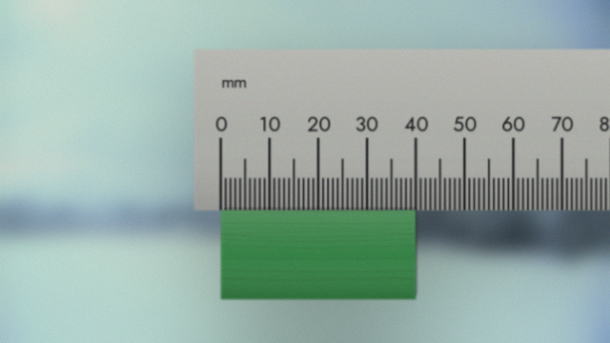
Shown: 40mm
